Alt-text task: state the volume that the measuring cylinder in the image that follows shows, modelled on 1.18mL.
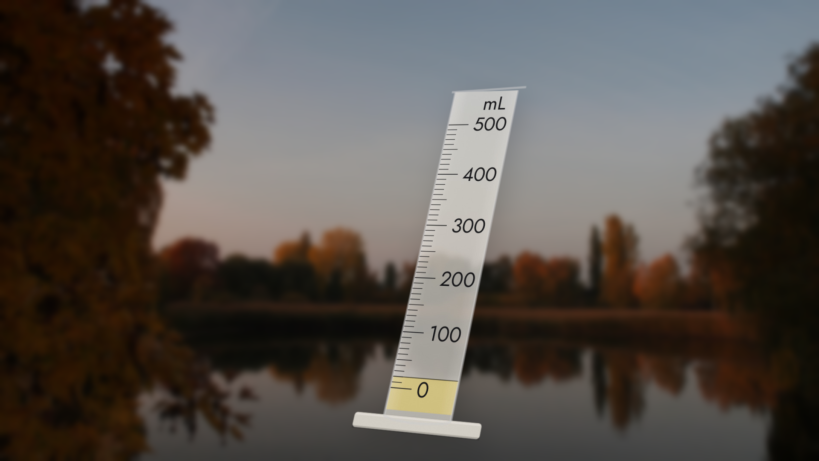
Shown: 20mL
